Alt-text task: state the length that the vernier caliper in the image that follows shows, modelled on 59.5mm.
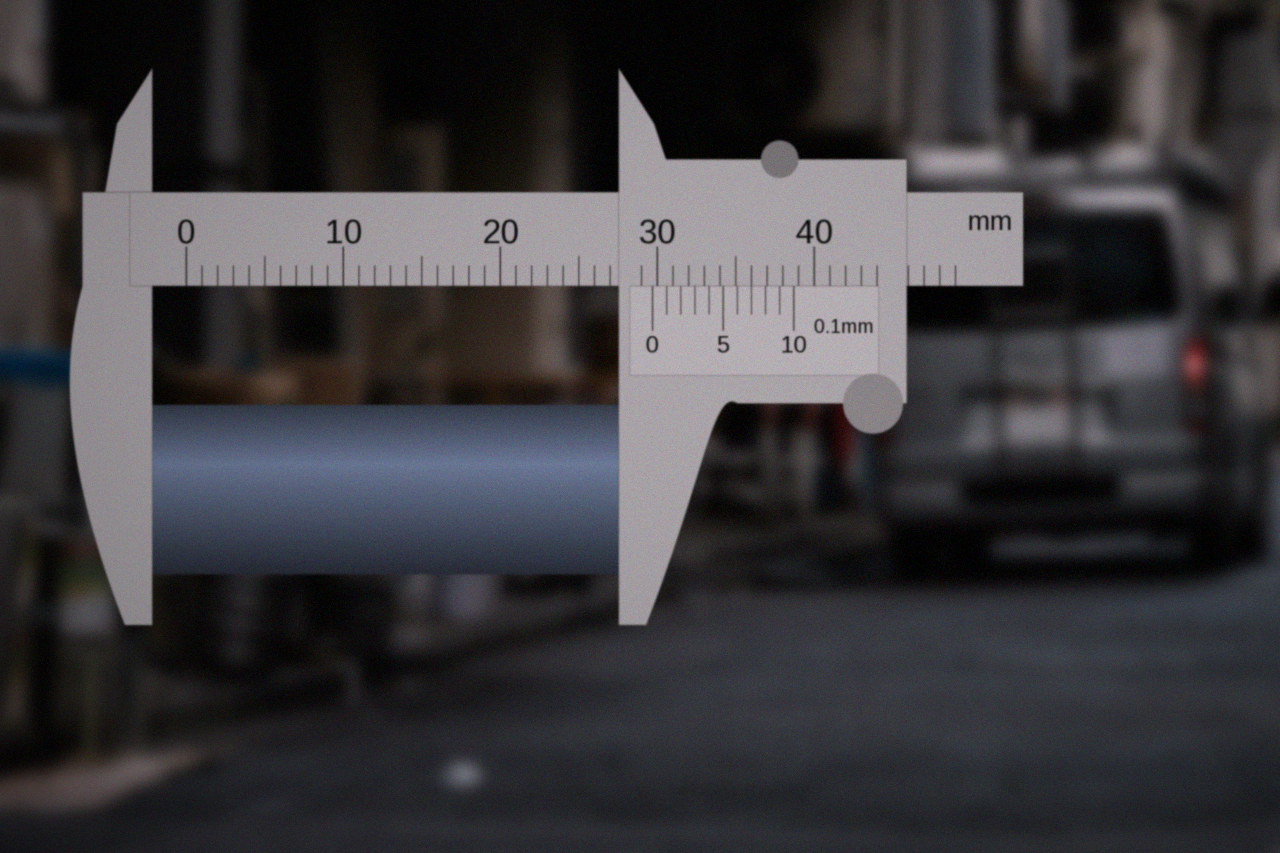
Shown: 29.7mm
